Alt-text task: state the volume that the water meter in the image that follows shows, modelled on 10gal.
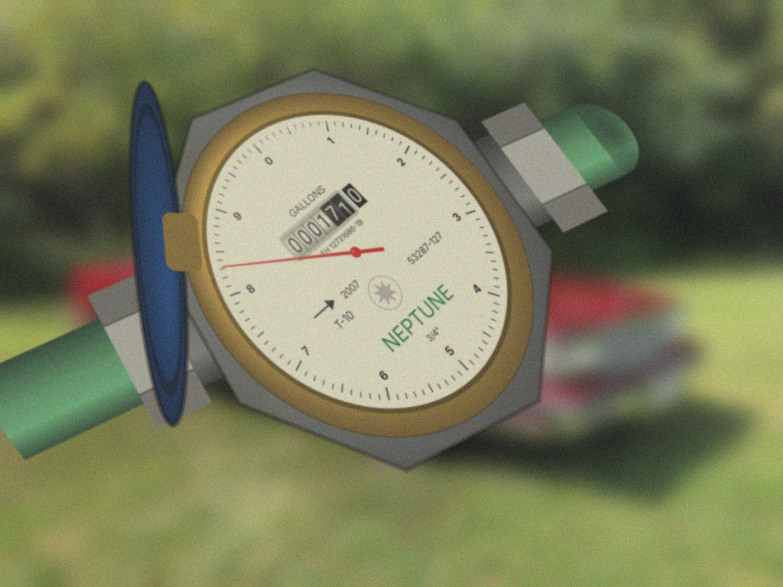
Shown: 1708.3gal
